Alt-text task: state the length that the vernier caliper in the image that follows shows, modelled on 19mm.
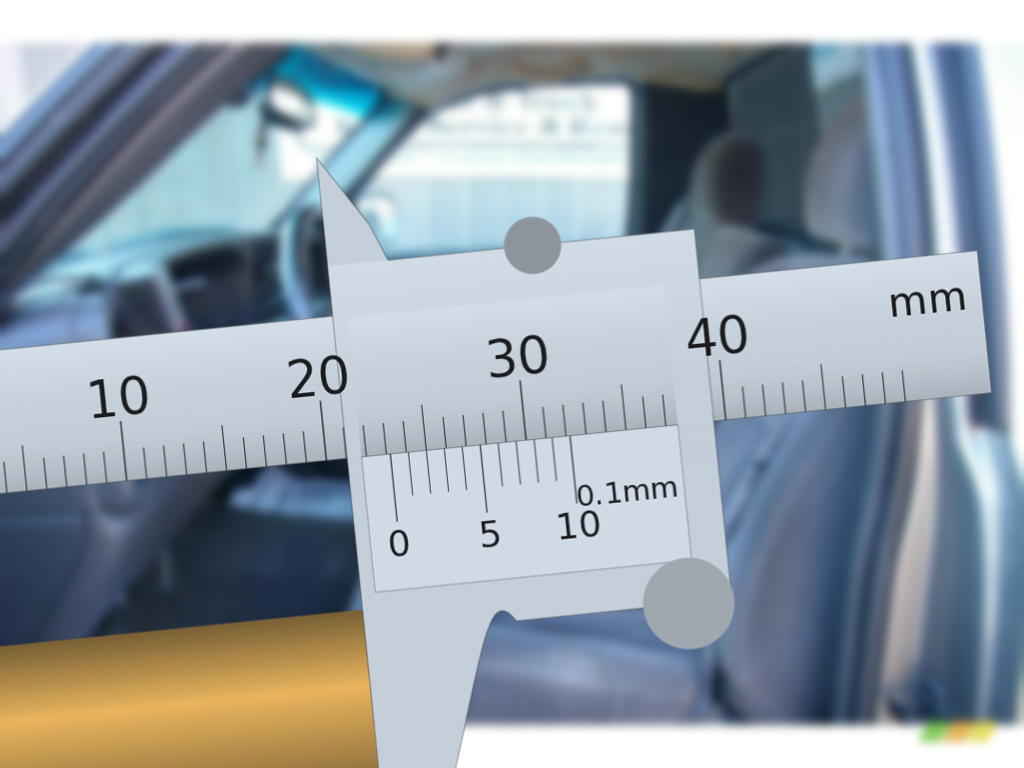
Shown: 23.2mm
